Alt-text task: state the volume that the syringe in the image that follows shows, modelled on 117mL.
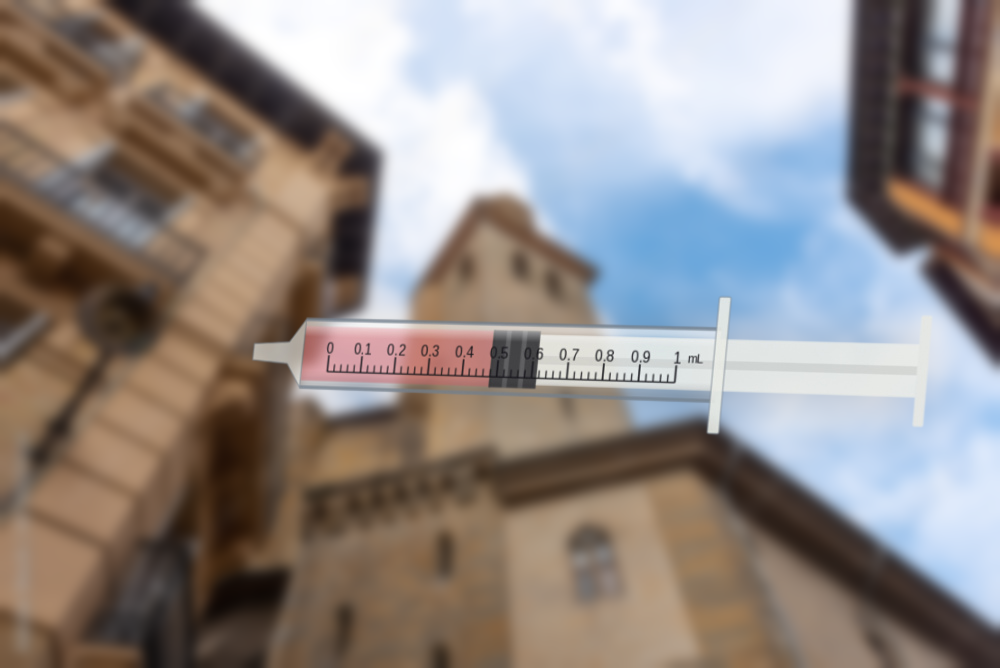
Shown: 0.48mL
